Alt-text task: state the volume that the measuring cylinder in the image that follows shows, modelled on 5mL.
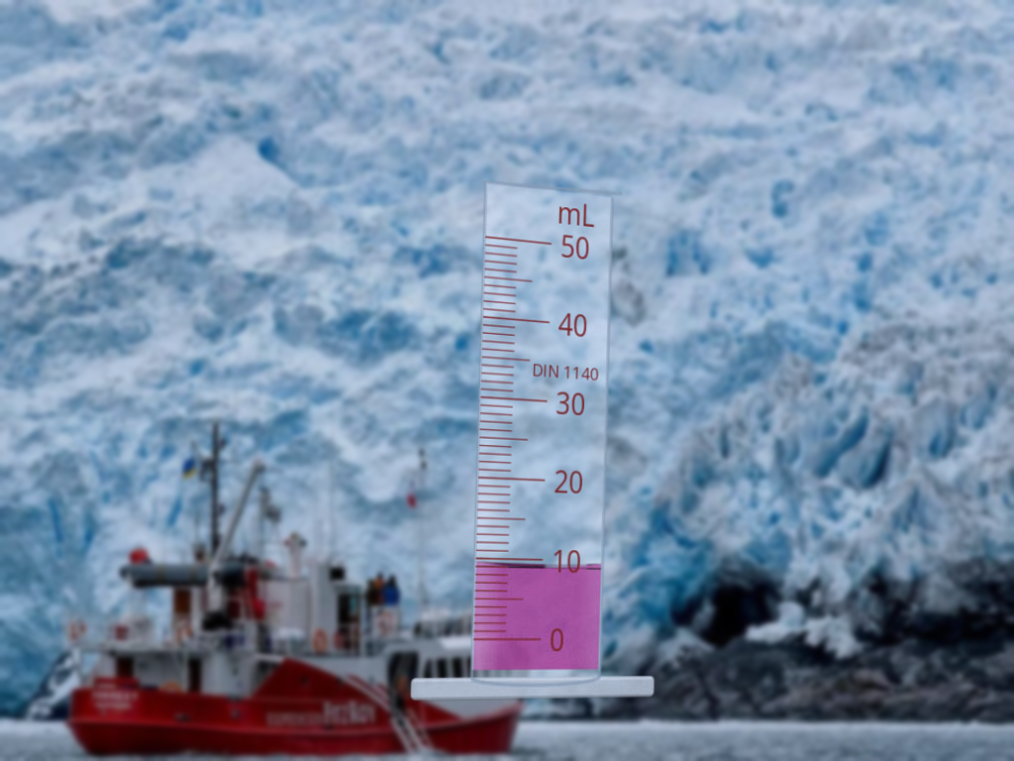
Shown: 9mL
